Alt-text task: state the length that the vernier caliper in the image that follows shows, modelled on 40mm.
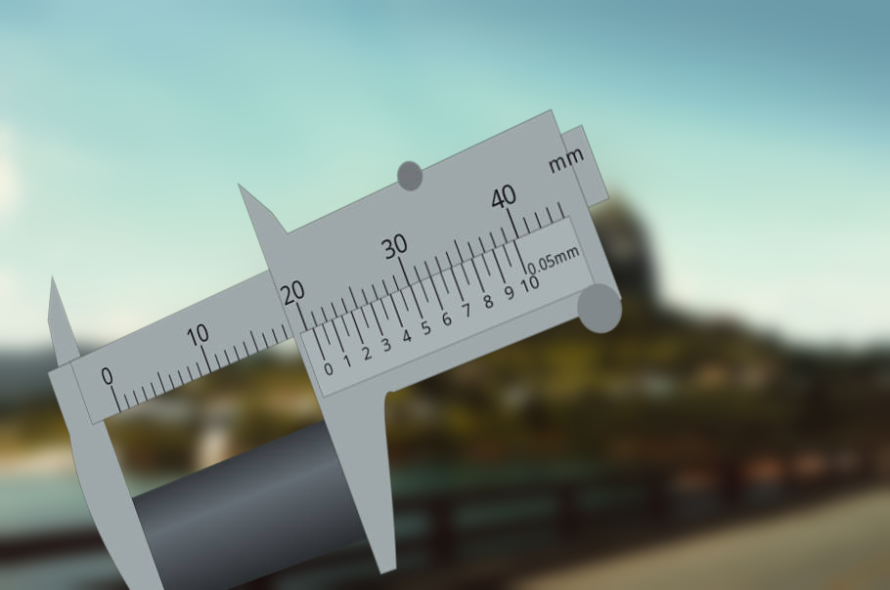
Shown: 20.6mm
